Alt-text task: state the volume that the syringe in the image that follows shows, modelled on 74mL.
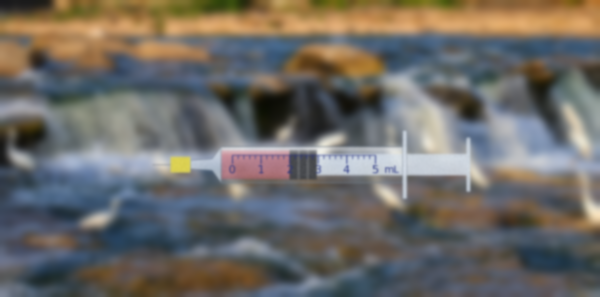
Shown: 2mL
